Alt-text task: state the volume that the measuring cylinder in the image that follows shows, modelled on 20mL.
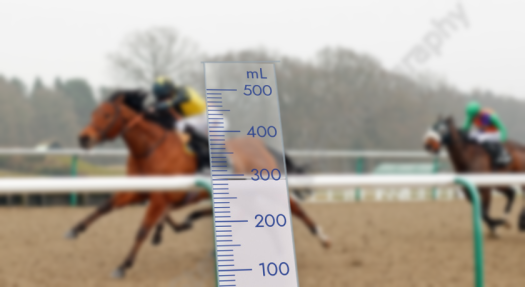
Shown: 290mL
